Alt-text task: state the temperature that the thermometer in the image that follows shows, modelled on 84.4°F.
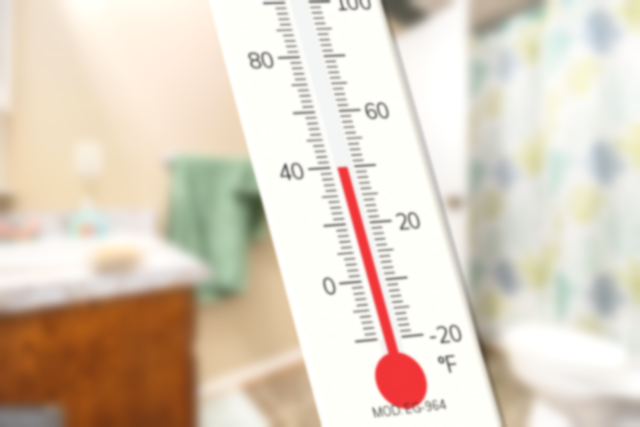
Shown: 40°F
